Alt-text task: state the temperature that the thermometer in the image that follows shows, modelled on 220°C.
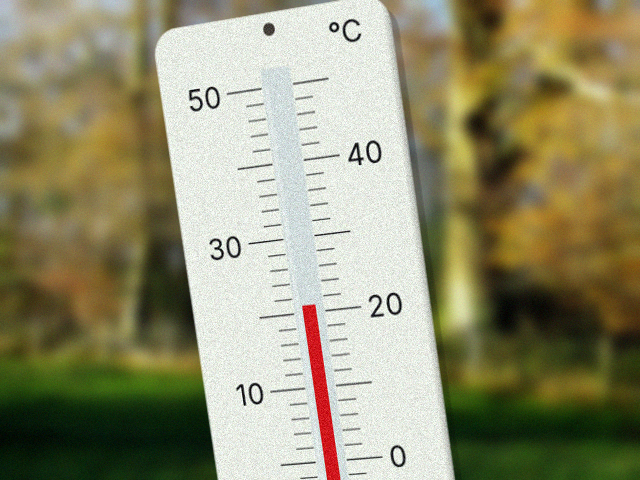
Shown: 21°C
